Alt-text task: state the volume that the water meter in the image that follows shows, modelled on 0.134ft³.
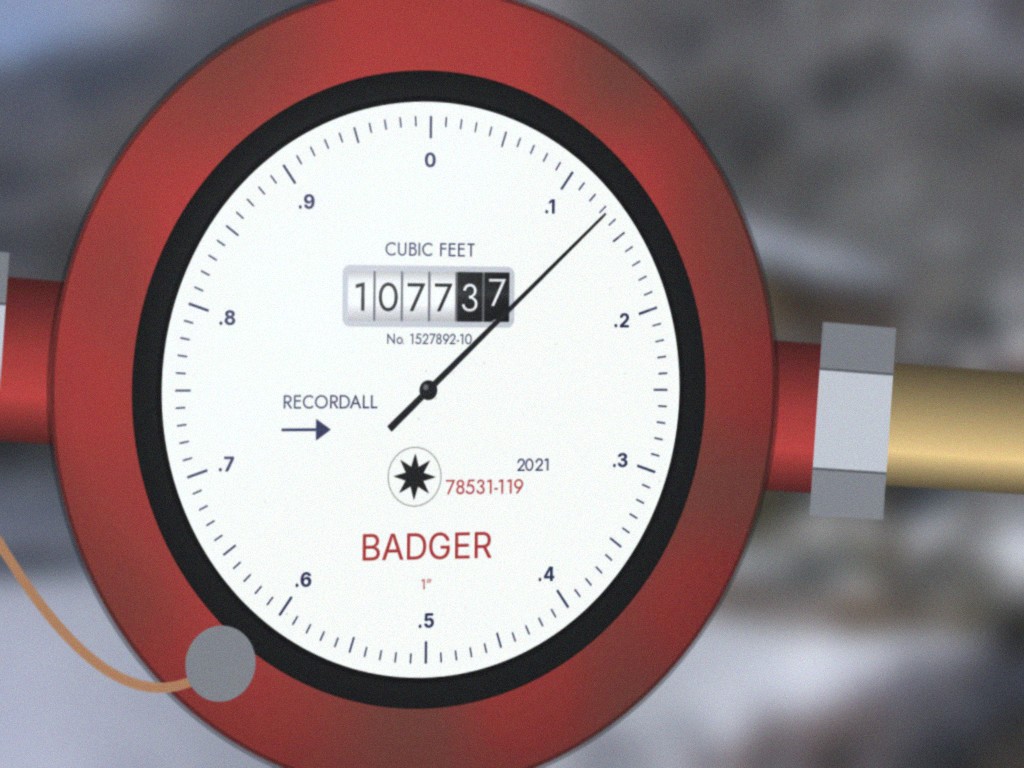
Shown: 107737.13ft³
